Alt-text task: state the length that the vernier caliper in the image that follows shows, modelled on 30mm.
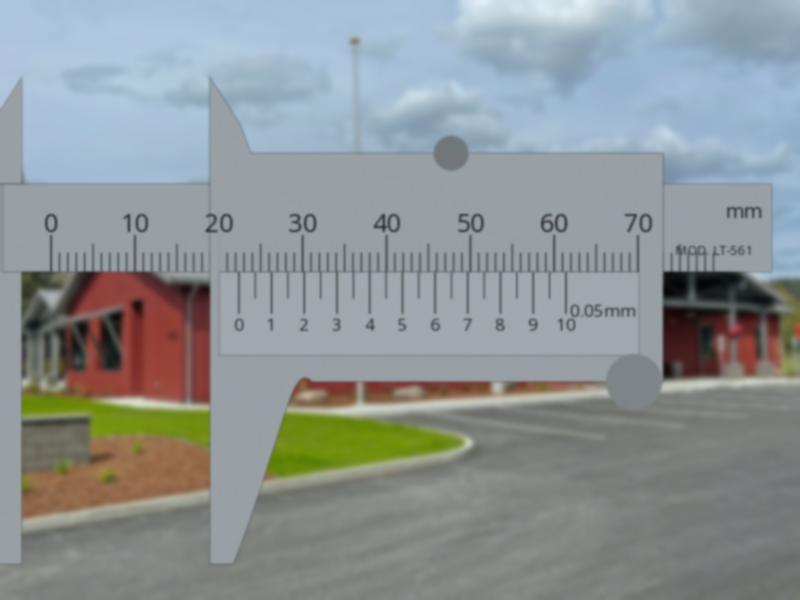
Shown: 22.4mm
